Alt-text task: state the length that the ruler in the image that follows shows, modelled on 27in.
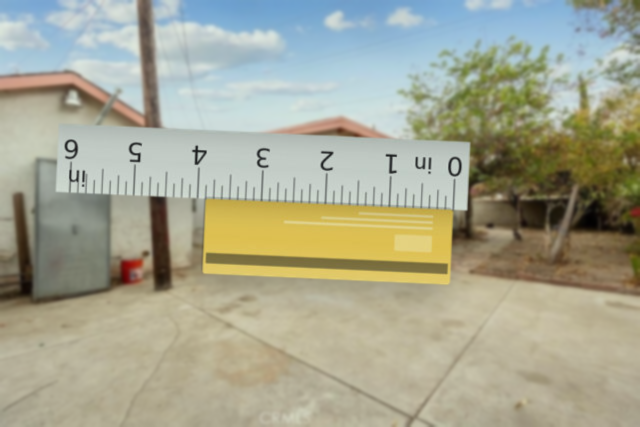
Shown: 3.875in
